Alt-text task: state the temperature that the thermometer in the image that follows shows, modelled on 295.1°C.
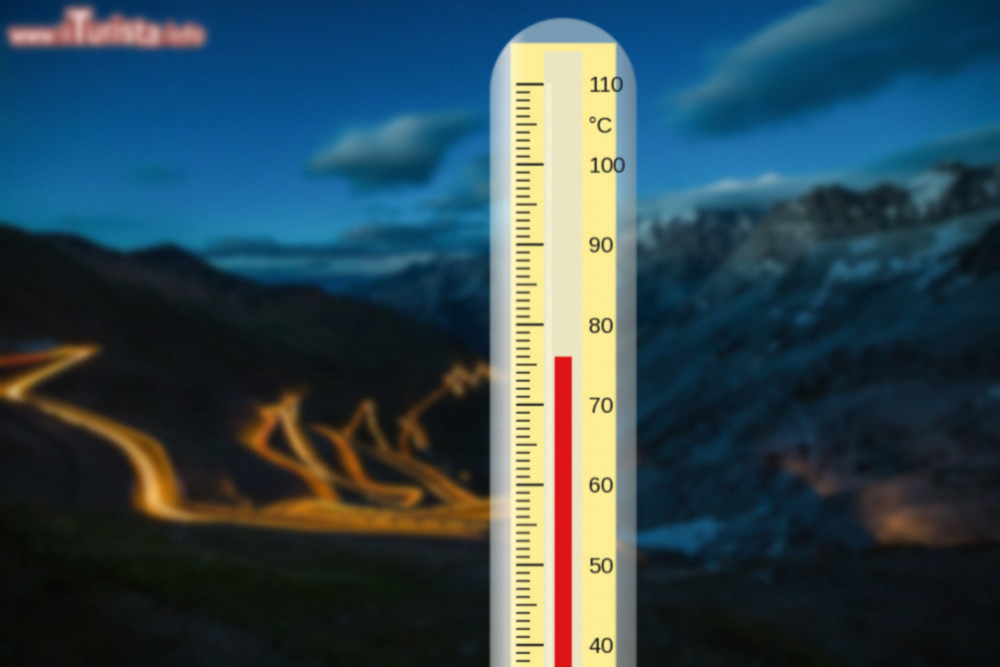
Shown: 76°C
